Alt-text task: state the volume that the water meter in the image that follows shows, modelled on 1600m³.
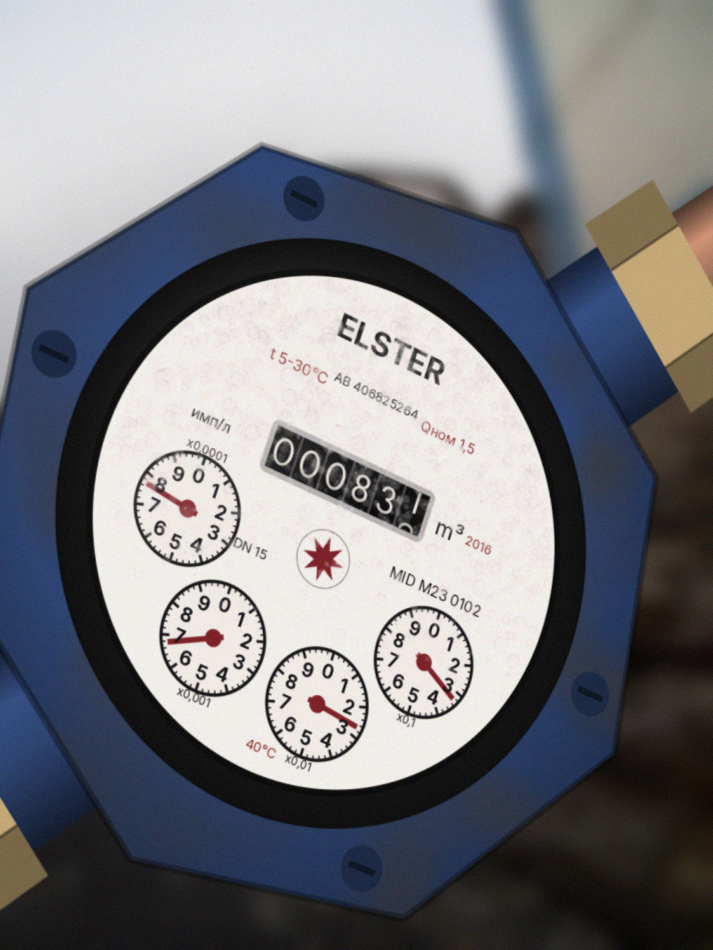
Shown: 831.3267m³
